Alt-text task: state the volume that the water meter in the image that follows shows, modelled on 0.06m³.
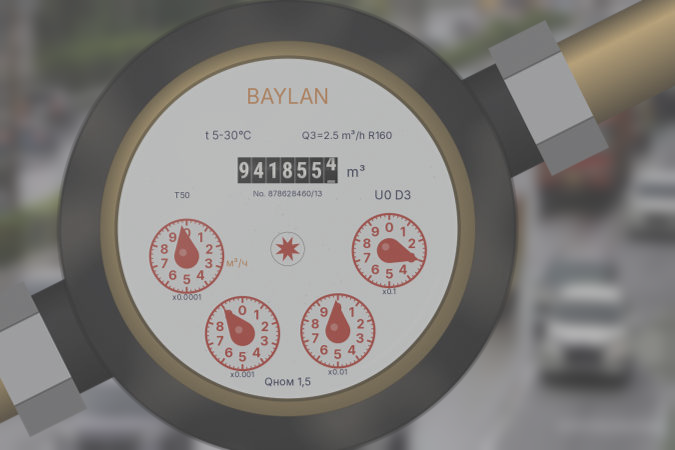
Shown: 9418554.2989m³
